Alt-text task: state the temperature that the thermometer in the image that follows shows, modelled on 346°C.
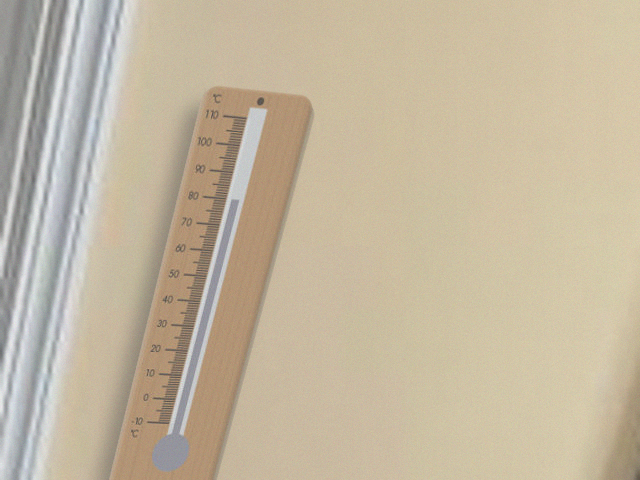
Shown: 80°C
